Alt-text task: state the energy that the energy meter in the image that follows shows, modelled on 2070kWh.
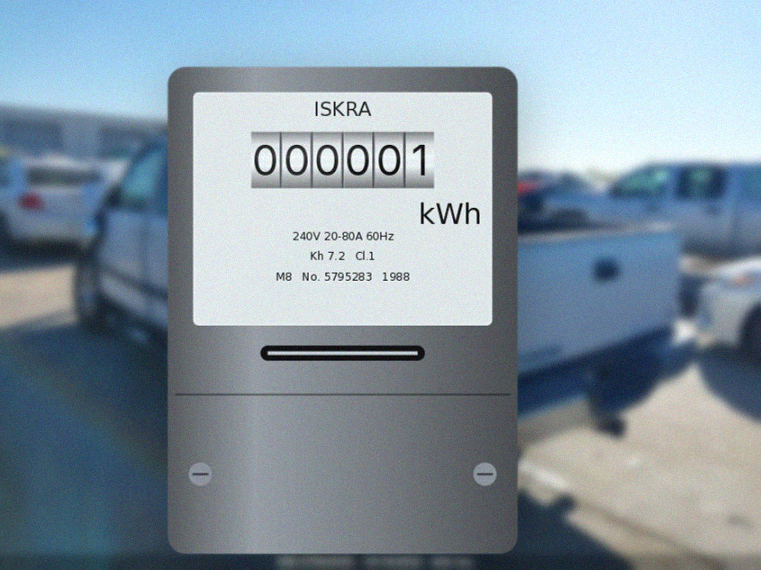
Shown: 1kWh
